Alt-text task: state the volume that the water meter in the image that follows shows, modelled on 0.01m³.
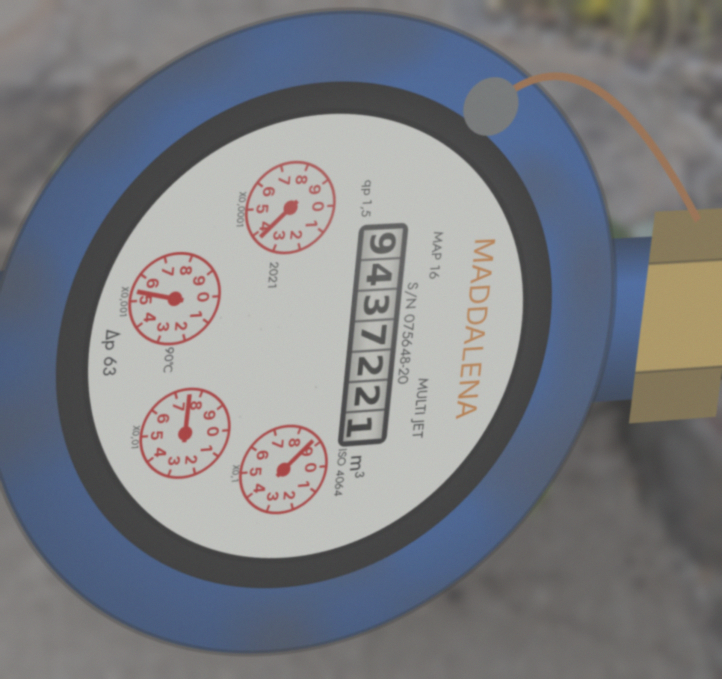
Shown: 9437220.8753m³
